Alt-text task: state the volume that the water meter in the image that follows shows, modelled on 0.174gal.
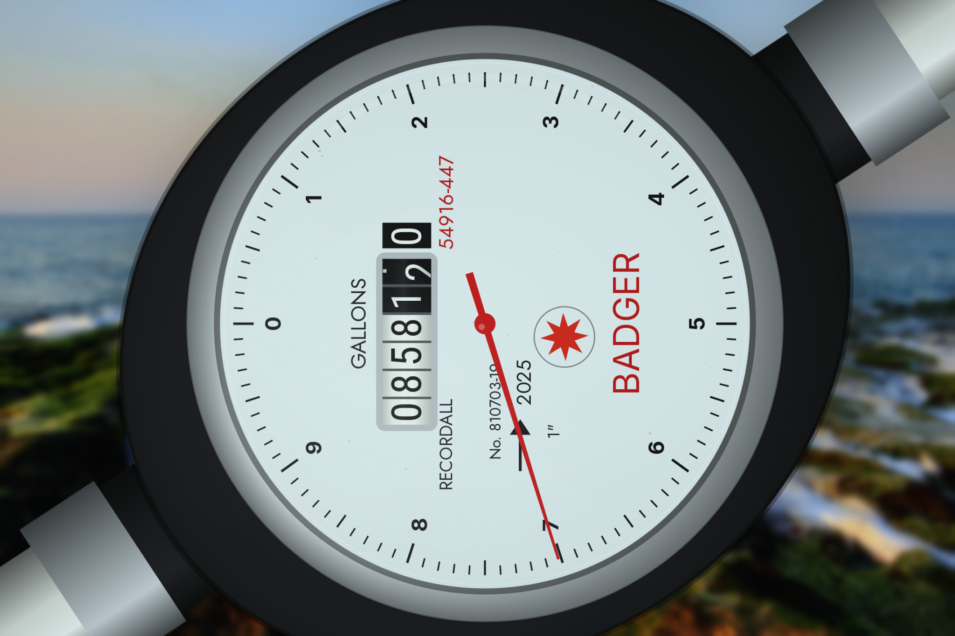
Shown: 858117.0gal
